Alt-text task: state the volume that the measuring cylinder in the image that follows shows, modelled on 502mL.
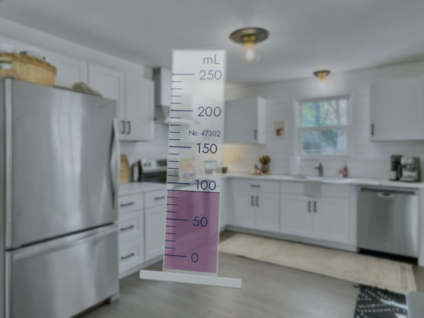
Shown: 90mL
